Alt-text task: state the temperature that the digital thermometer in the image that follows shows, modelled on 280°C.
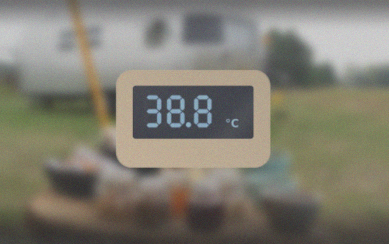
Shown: 38.8°C
